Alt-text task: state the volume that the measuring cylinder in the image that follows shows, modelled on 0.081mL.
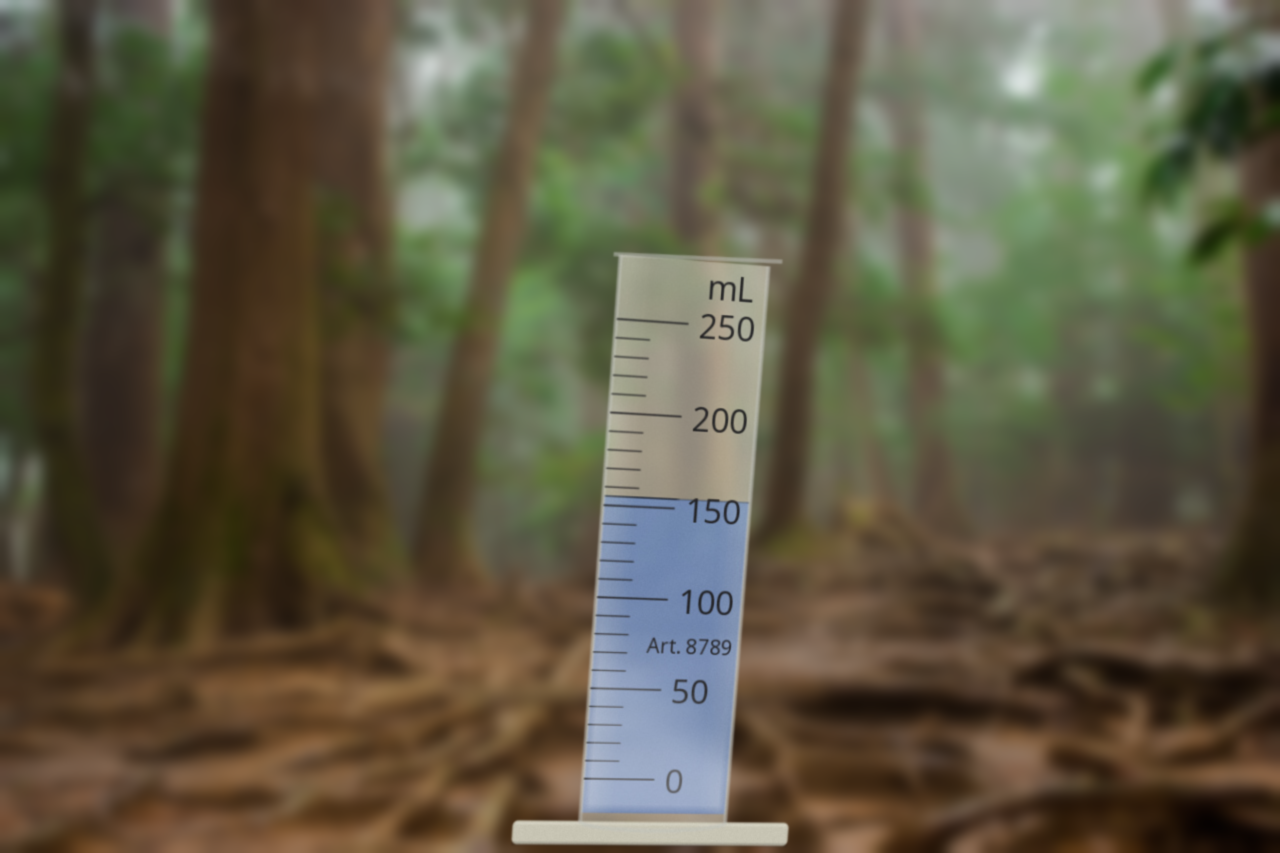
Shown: 155mL
